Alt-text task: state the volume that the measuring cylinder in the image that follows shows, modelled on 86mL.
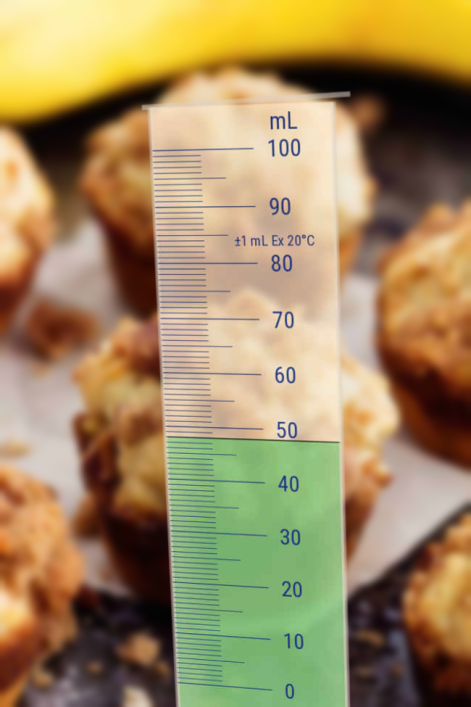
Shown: 48mL
